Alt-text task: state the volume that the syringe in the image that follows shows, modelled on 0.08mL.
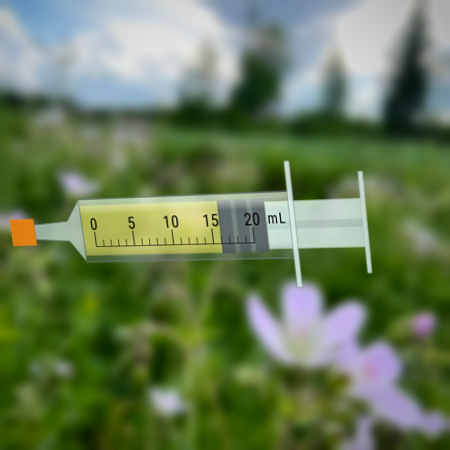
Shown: 16mL
